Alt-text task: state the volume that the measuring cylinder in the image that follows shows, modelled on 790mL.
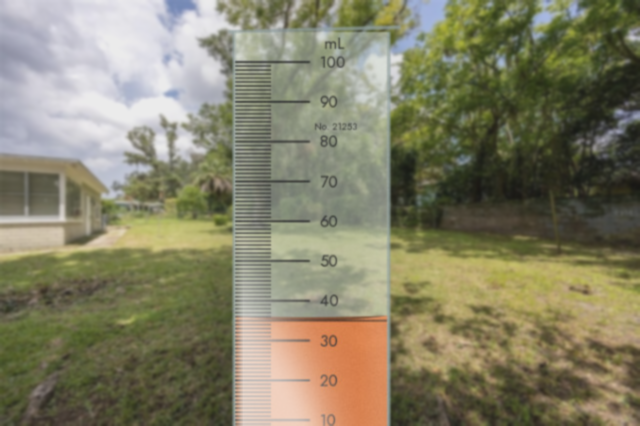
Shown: 35mL
